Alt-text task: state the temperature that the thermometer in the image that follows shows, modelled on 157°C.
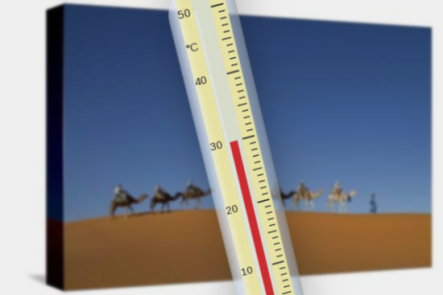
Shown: 30°C
